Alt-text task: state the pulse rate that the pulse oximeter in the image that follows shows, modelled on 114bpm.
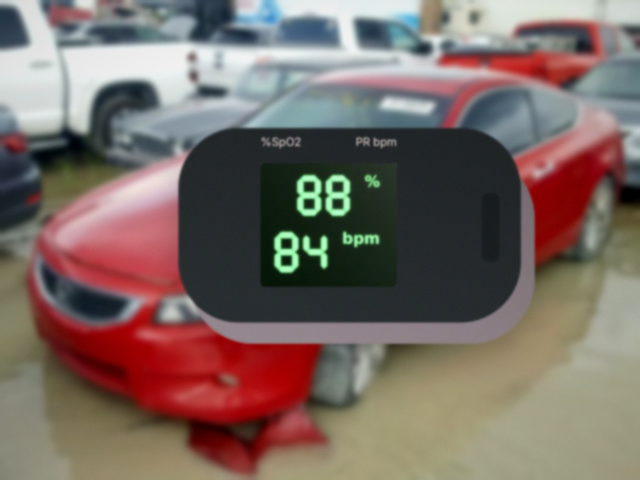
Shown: 84bpm
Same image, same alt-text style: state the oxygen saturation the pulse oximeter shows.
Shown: 88%
